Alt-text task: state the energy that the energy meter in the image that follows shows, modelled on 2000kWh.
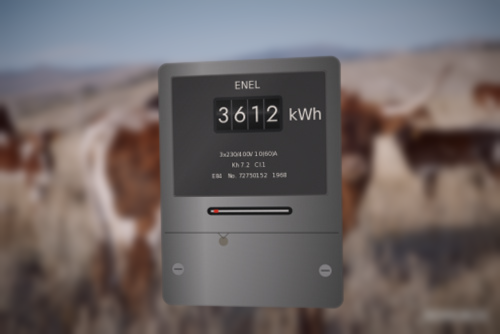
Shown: 3612kWh
